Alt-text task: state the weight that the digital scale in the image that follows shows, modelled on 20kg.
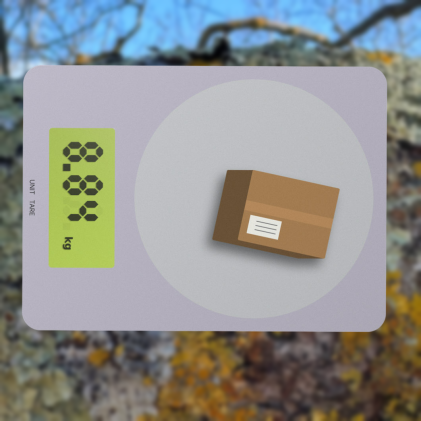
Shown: 8.84kg
